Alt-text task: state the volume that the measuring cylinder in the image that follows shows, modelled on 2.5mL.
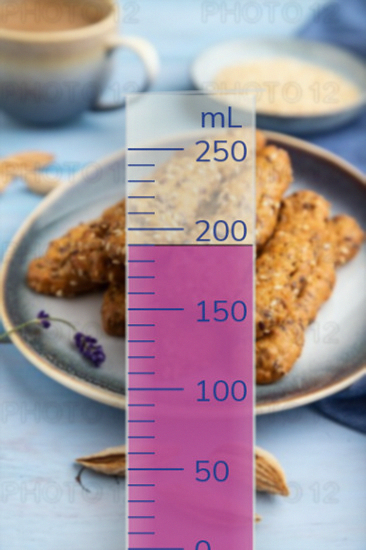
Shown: 190mL
